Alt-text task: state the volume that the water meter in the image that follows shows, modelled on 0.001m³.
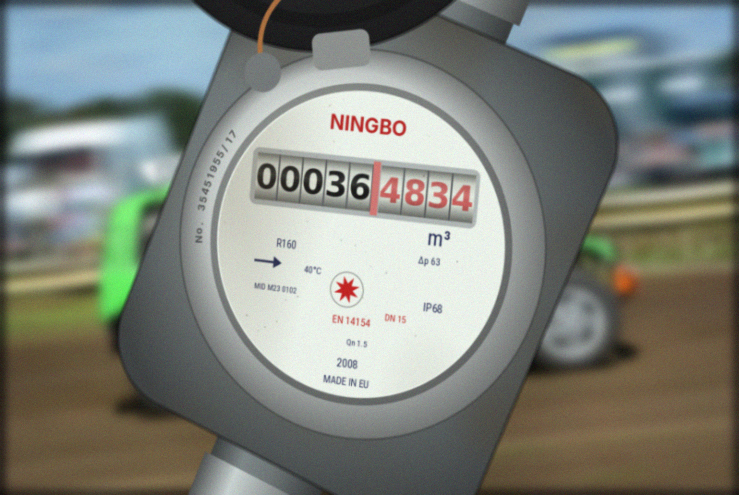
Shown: 36.4834m³
